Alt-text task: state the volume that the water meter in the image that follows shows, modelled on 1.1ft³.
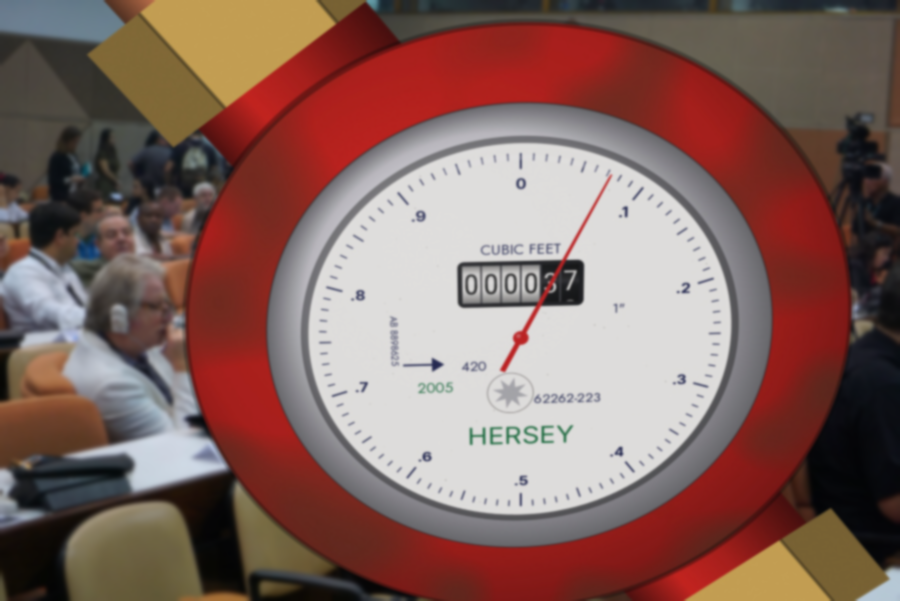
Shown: 37.07ft³
